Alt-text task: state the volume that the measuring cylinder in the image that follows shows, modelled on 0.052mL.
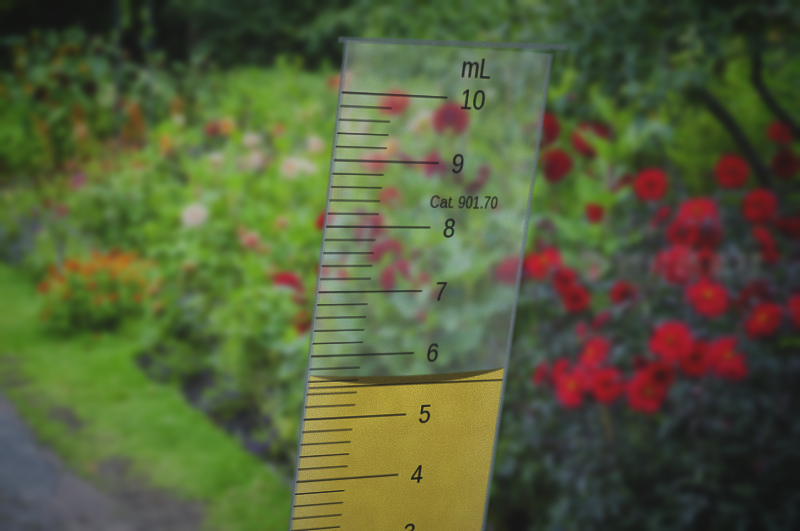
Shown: 5.5mL
